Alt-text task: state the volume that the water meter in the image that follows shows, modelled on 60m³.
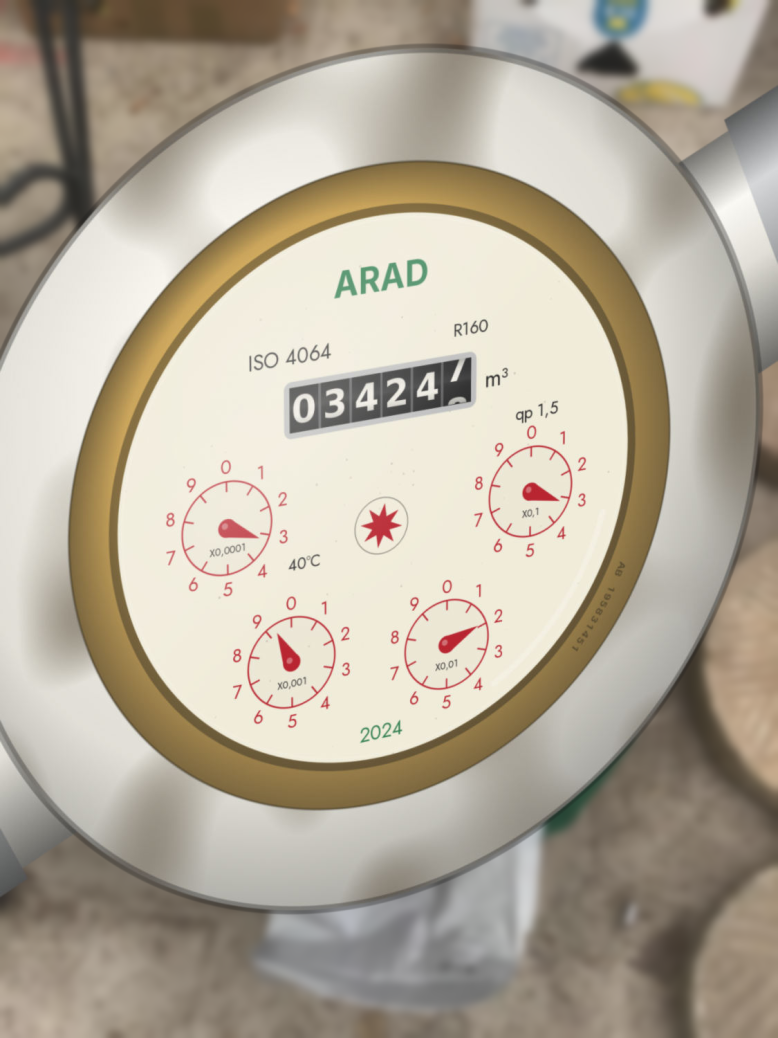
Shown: 34247.3193m³
